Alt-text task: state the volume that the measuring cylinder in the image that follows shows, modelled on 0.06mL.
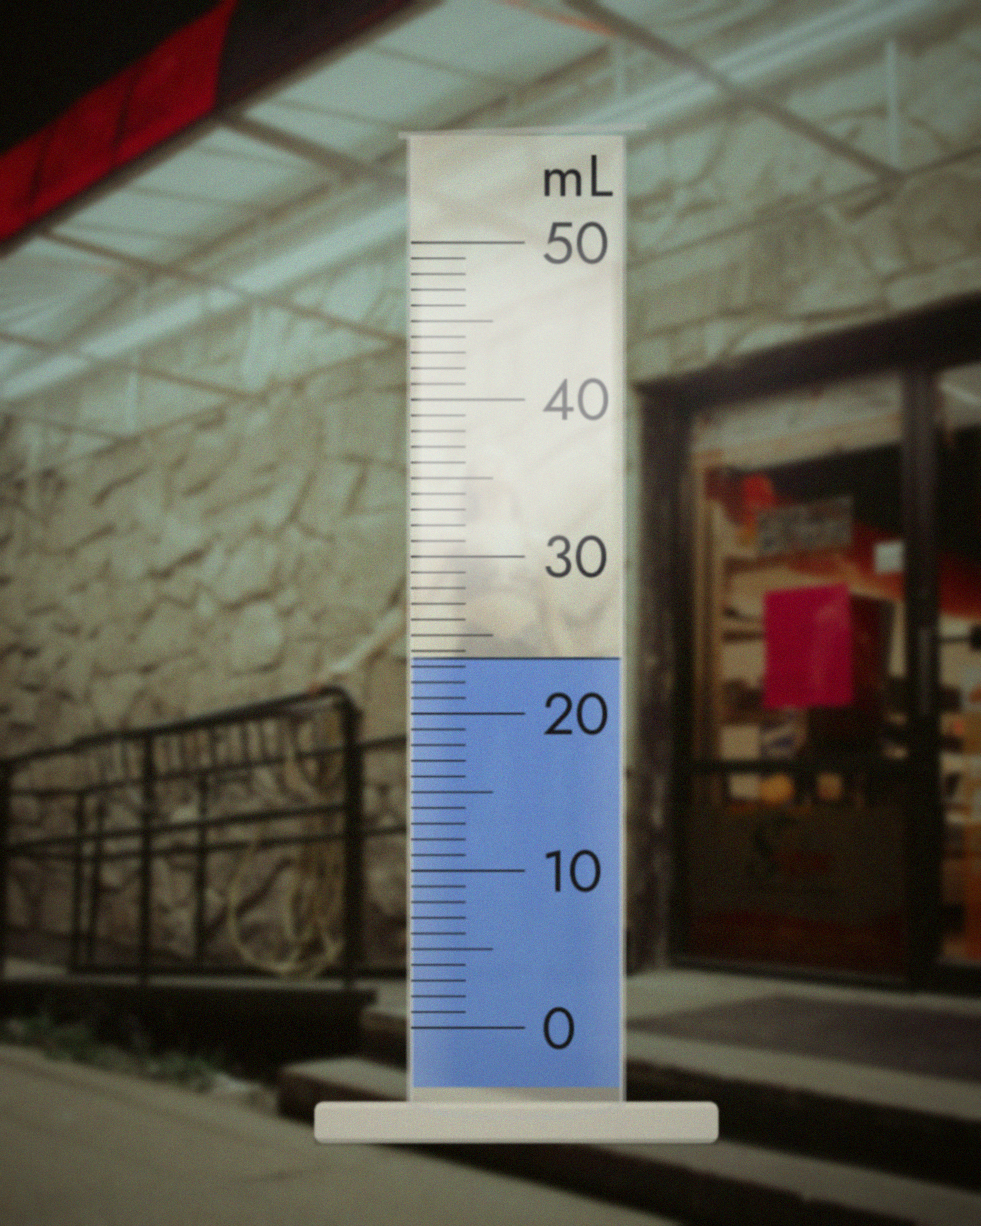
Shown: 23.5mL
